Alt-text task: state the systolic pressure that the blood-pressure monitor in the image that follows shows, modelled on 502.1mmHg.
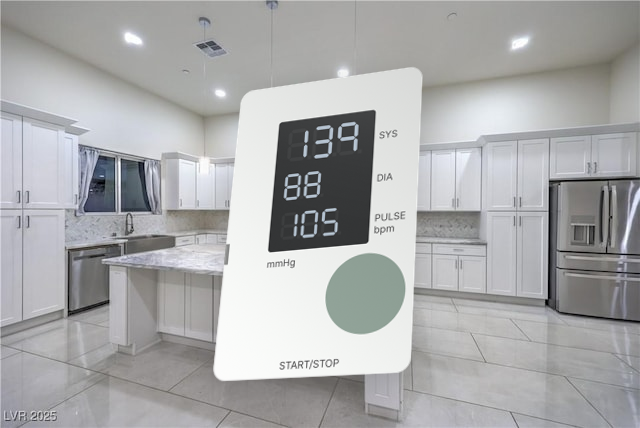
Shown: 139mmHg
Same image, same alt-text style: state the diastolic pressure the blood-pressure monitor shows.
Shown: 88mmHg
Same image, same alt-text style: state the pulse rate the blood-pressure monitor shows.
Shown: 105bpm
